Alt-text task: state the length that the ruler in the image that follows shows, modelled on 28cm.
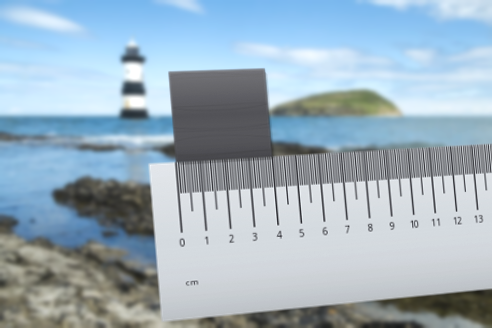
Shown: 4cm
